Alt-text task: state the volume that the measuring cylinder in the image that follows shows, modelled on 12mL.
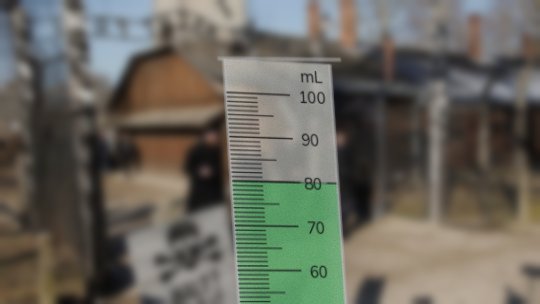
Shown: 80mL
